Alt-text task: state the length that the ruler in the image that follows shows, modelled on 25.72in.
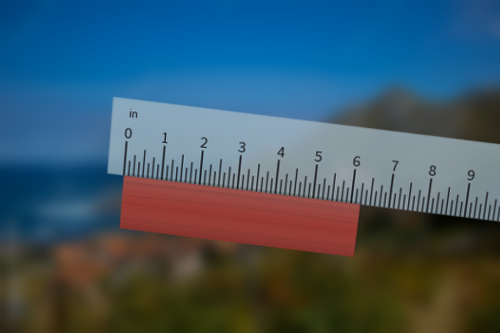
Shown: 6.25in
